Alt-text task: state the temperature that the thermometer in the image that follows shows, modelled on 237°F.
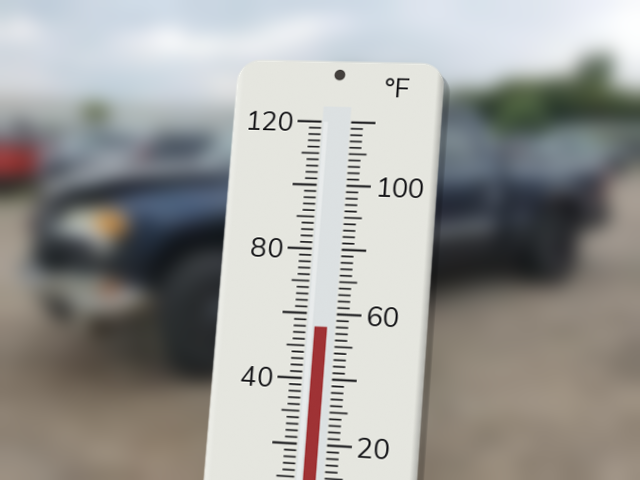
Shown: 56°F
